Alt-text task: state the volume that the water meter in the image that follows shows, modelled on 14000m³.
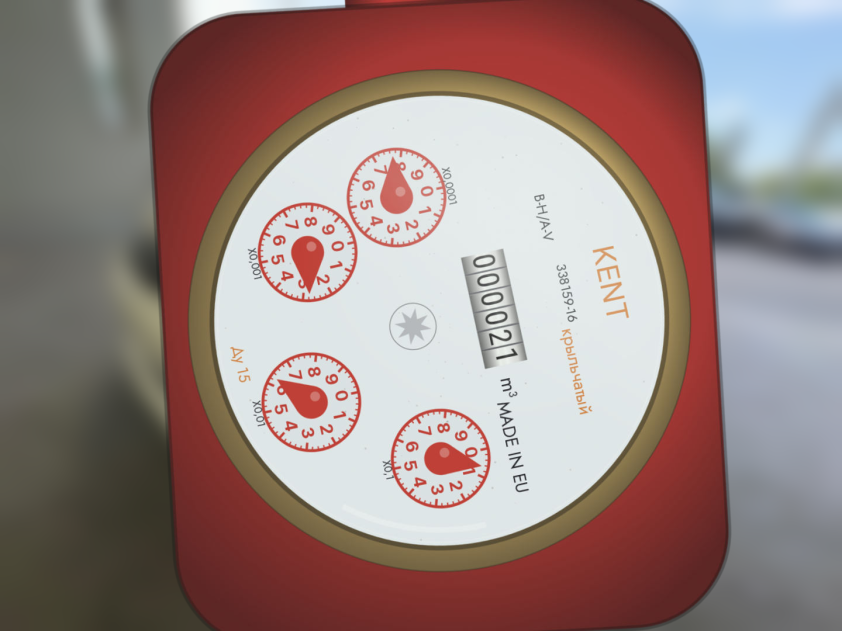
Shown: 21.0627m³
